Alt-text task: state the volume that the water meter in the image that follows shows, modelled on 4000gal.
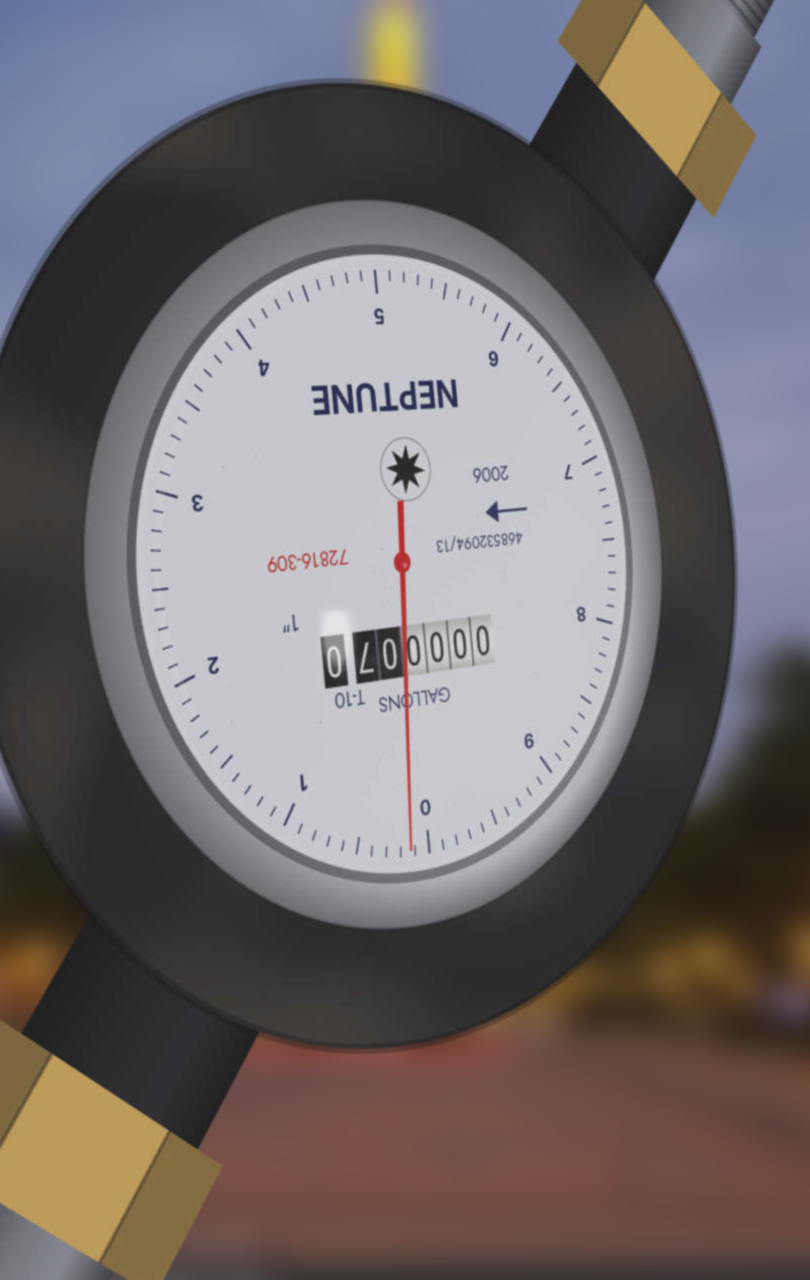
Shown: 70.1gal
